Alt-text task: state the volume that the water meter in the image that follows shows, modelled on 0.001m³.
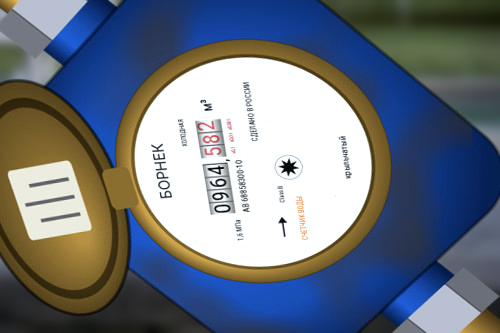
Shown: 964.582m³
